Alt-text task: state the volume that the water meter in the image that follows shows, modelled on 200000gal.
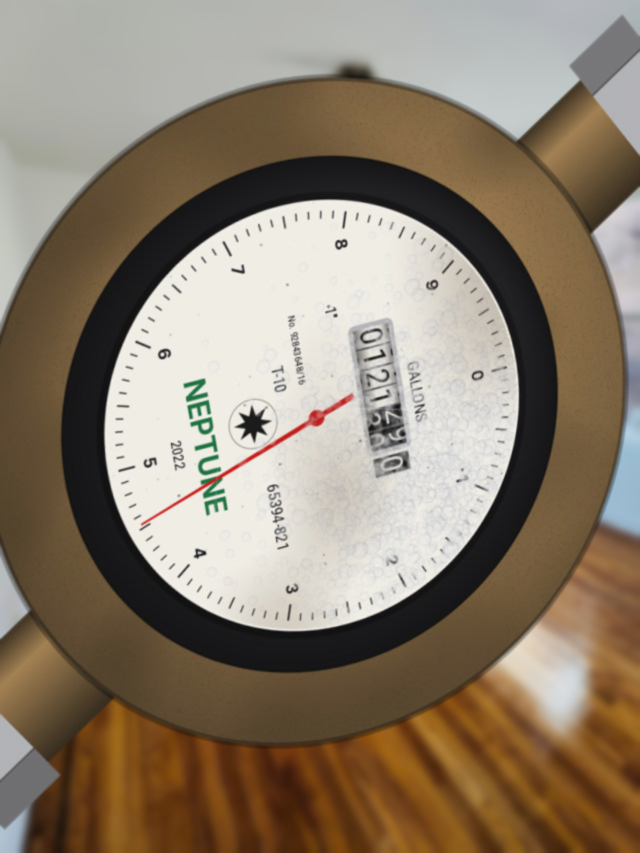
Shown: 121294.5gal
